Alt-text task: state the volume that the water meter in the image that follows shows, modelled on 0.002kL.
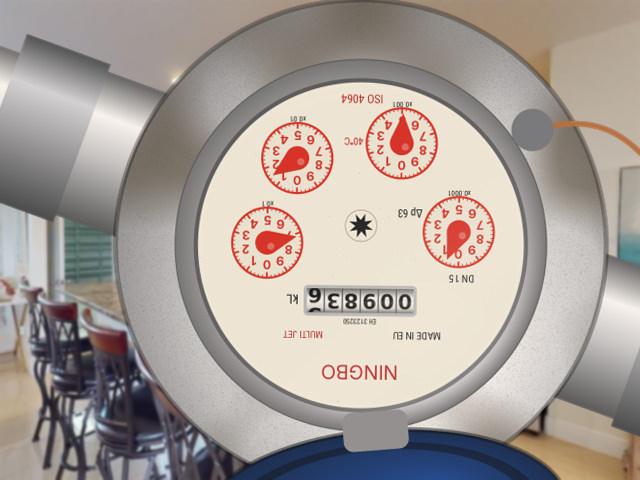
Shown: 9835.7150kL
